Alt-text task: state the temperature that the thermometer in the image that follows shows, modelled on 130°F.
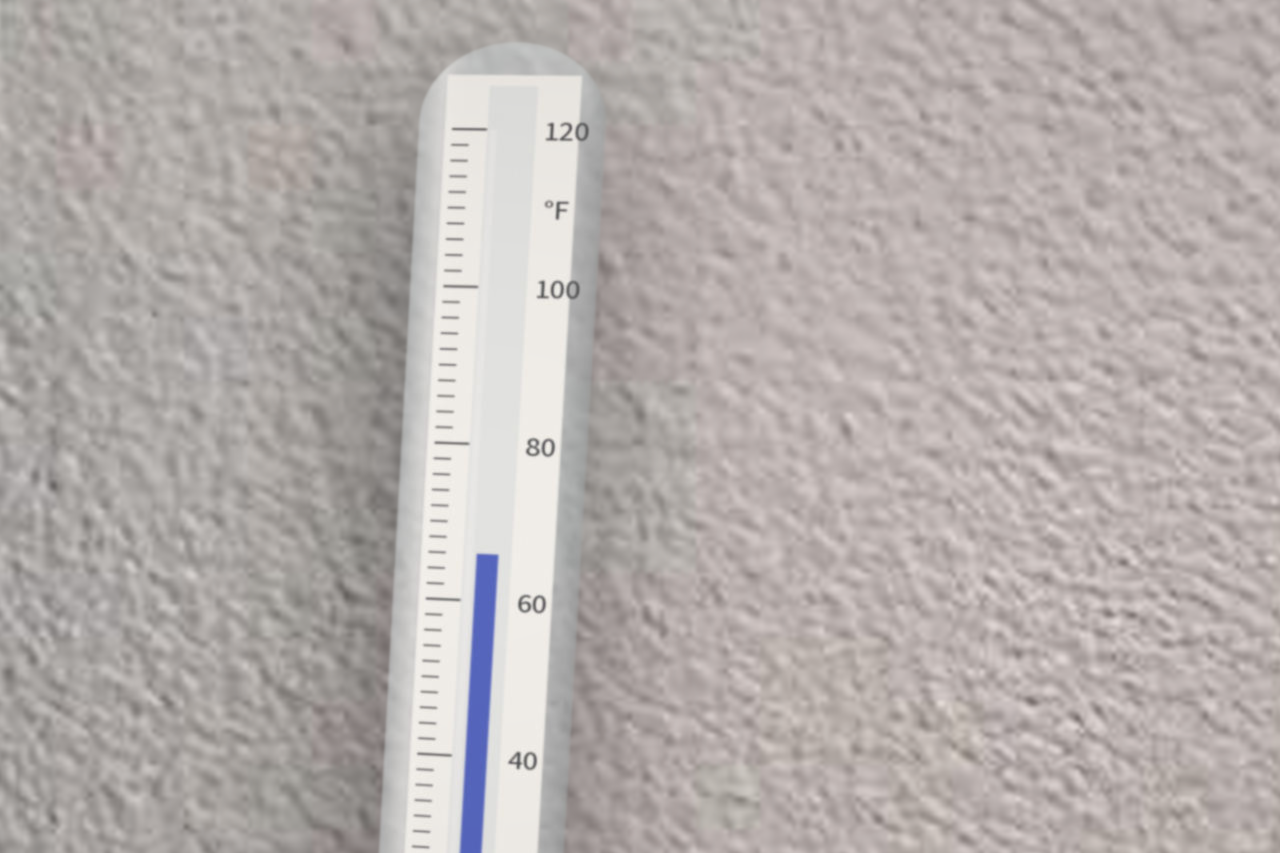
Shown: 66°F
